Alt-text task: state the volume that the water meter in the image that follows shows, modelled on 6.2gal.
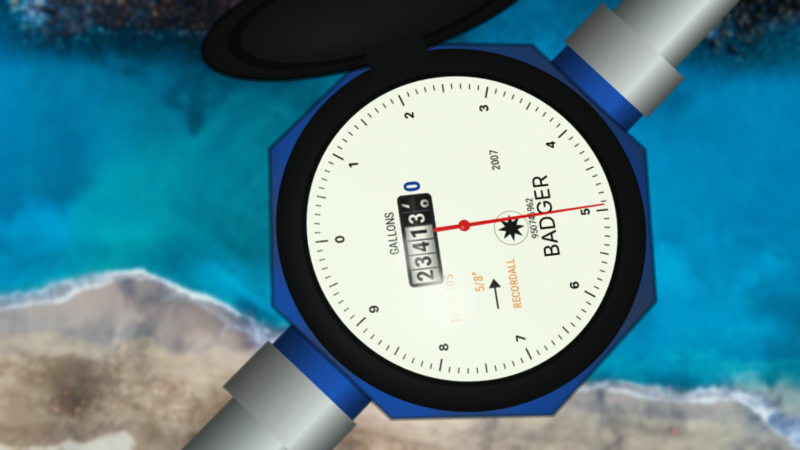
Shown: 2341374.9gal
